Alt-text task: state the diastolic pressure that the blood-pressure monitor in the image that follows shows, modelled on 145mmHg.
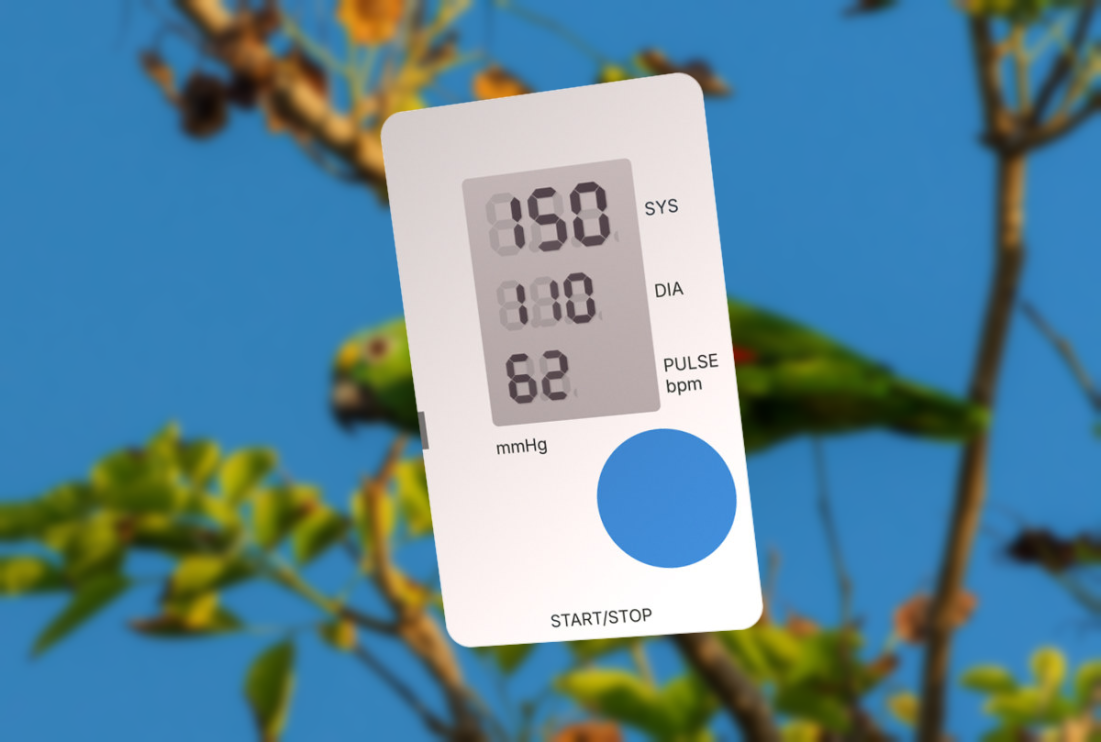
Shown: 110mmHg
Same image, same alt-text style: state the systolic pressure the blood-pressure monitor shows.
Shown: 150mmHg
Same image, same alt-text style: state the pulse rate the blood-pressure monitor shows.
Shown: 62bpm
